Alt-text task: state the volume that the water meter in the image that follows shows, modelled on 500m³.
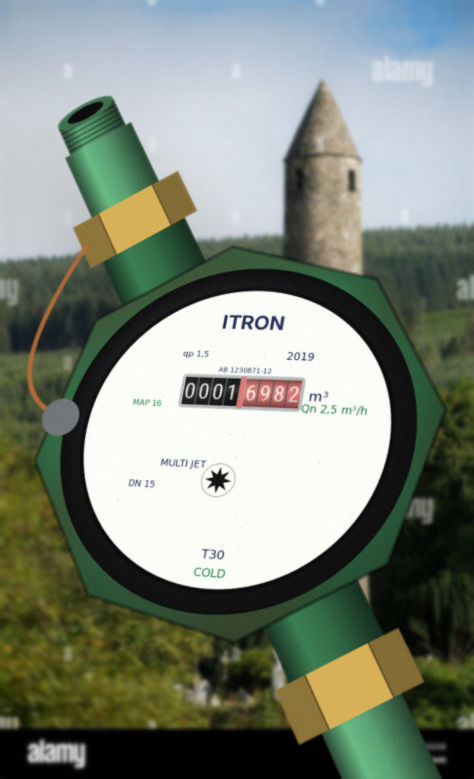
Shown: 1.6982m³
